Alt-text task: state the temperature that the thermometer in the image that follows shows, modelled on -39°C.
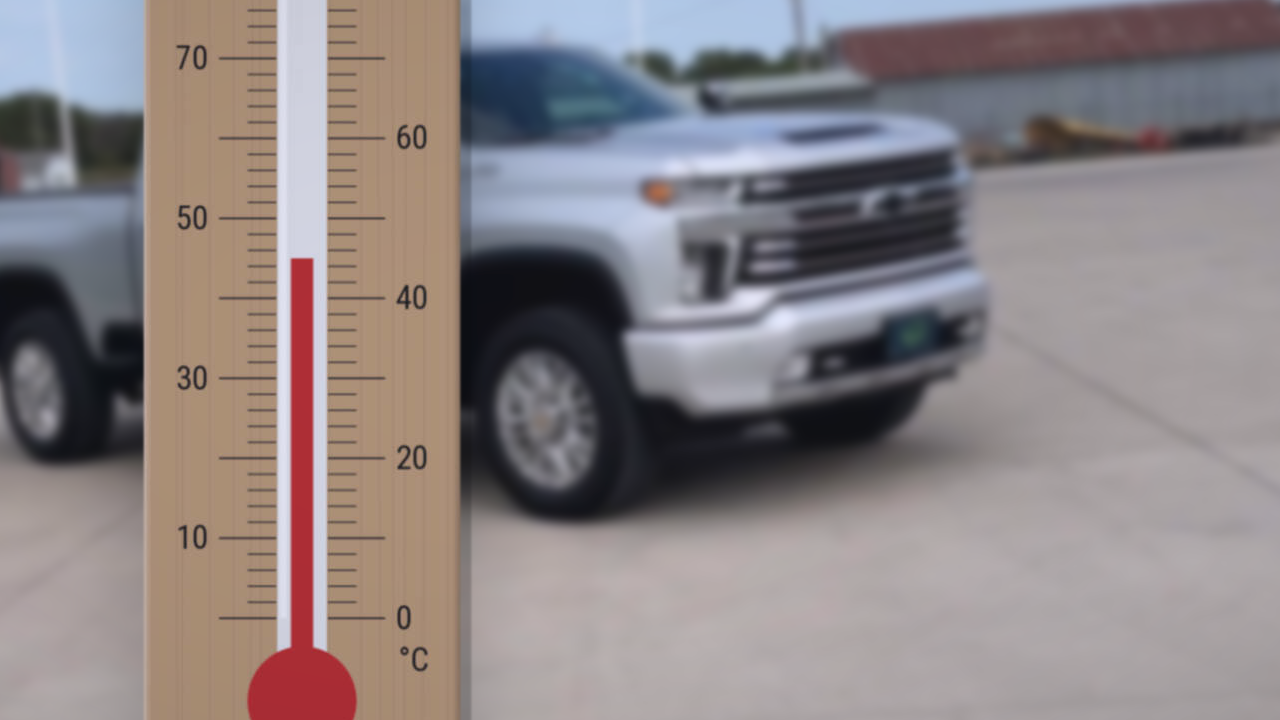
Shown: 45°C
